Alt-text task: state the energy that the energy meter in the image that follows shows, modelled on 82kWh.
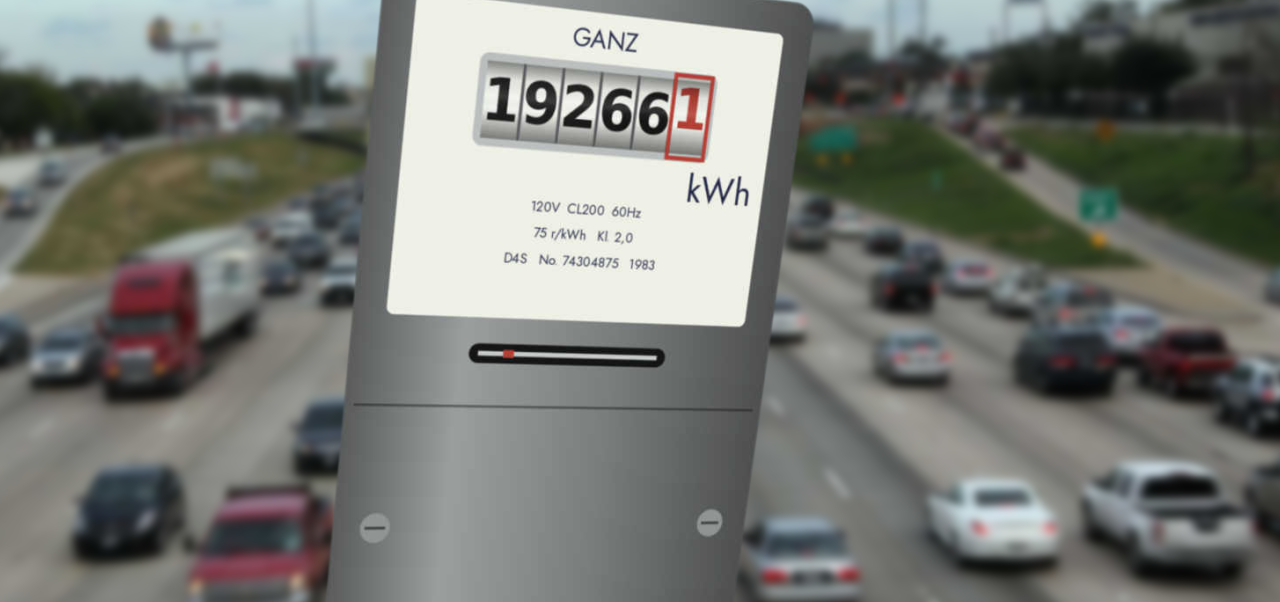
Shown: 19266.1kWh
